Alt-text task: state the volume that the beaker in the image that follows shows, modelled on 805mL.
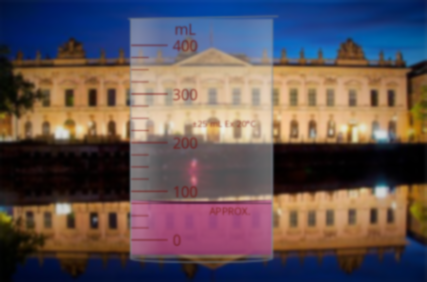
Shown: 75mL
